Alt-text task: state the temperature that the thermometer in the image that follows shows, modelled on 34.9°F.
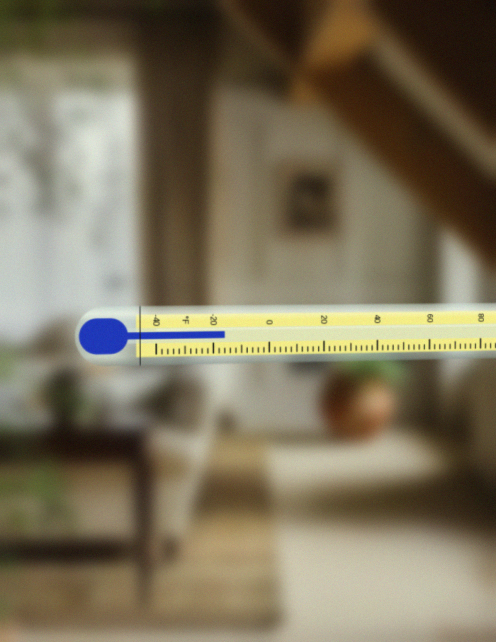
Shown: -16°F
